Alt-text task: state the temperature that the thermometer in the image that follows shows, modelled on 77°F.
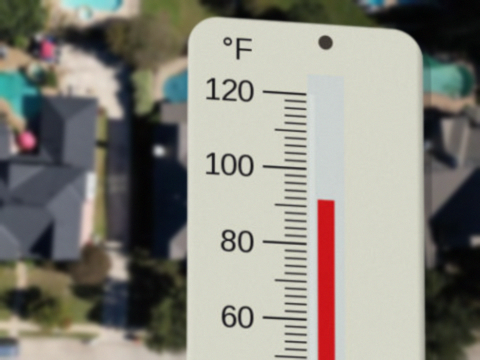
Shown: 92°F
